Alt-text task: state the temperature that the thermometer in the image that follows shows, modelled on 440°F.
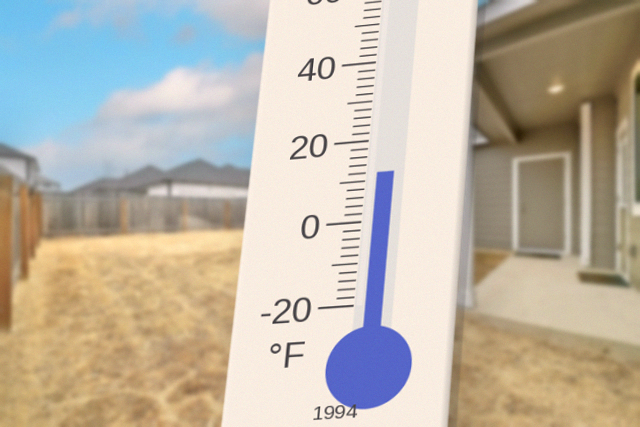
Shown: 12°F
